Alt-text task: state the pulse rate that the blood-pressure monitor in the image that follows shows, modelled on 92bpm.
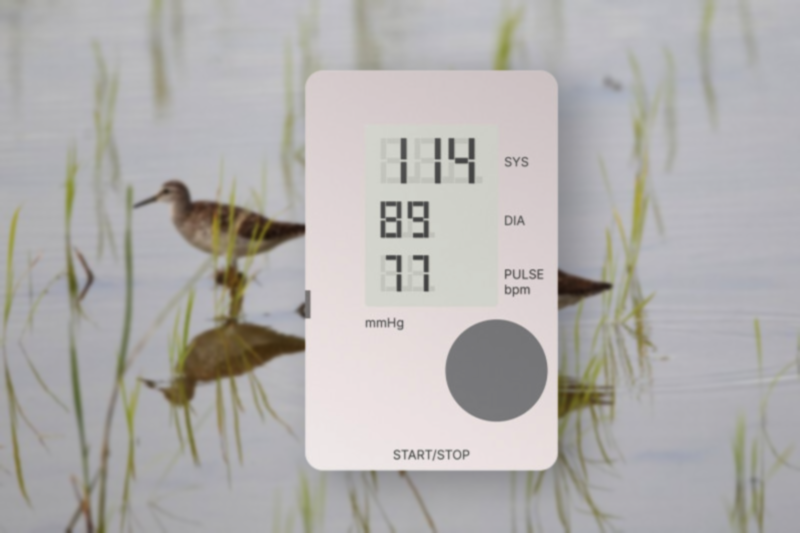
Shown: 77bpm
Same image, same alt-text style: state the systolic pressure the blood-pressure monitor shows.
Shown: 114mmHg
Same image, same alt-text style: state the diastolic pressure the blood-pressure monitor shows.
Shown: 89mmHg
